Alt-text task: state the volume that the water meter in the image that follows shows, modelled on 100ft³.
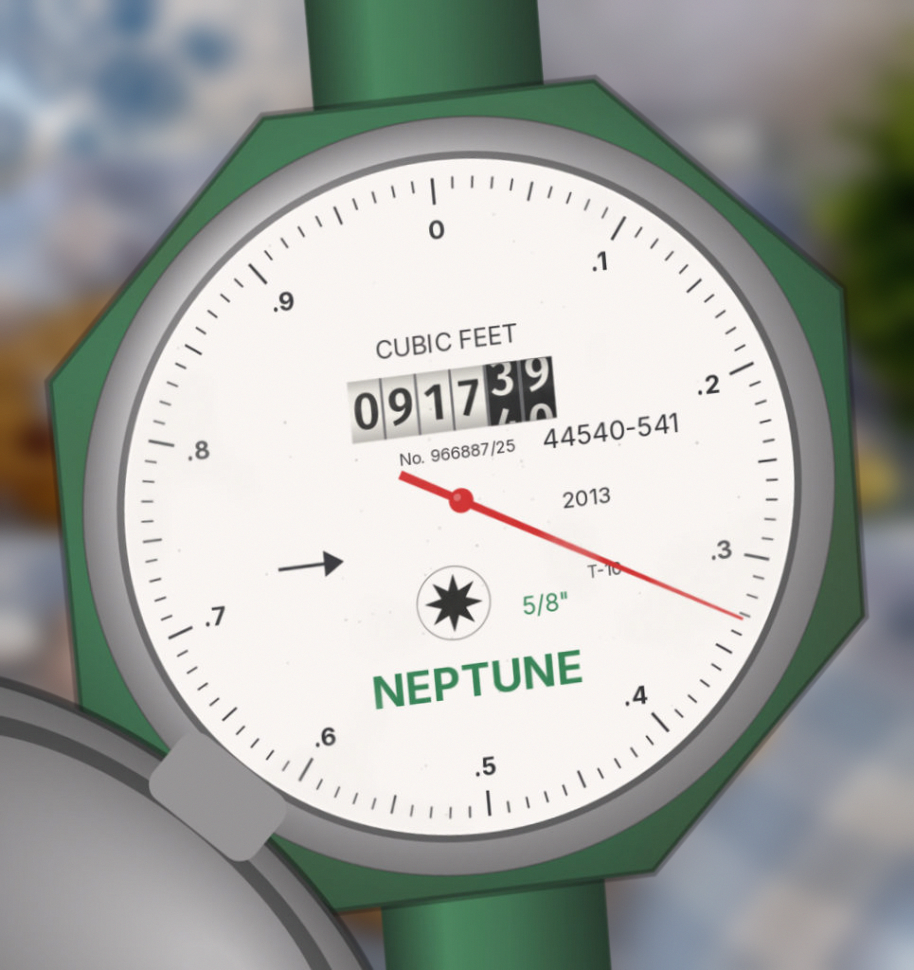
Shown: 91739.33ft³
